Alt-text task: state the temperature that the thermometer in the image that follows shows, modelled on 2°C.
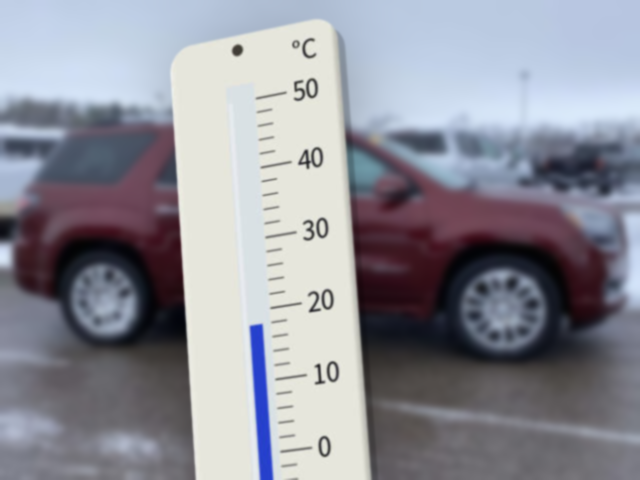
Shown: 18°C
